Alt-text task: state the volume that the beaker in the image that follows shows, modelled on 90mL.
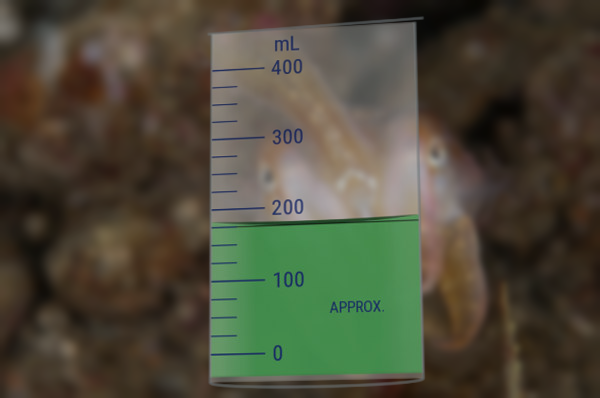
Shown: 175mL
